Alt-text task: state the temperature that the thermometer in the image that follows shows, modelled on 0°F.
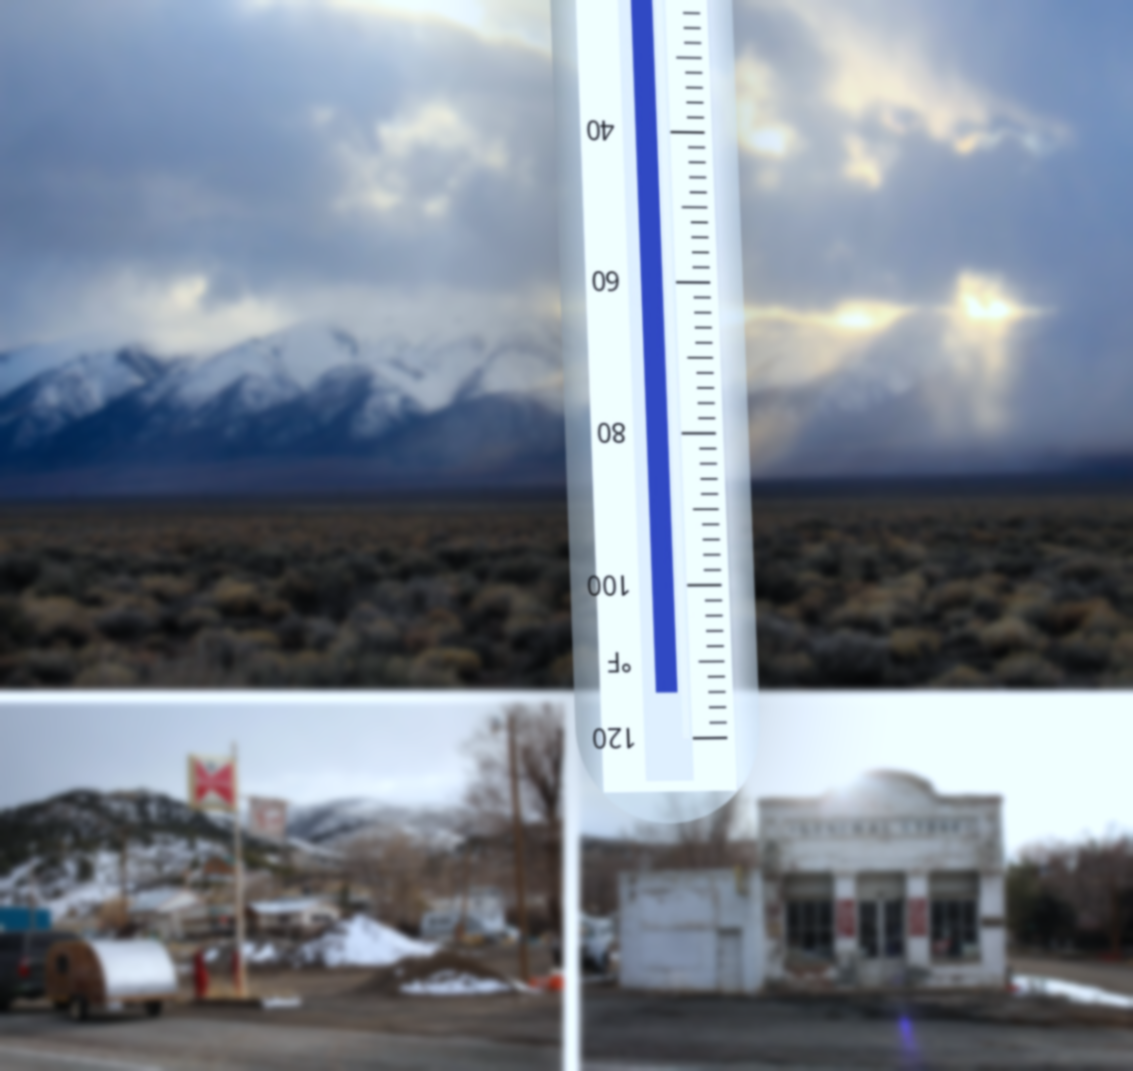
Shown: 114°F
